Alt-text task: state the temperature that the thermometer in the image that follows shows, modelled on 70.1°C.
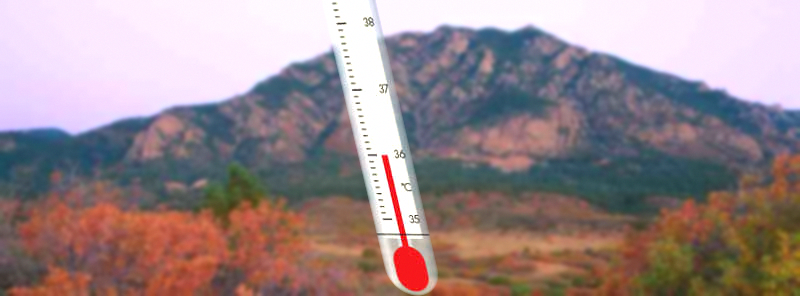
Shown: 36°C
